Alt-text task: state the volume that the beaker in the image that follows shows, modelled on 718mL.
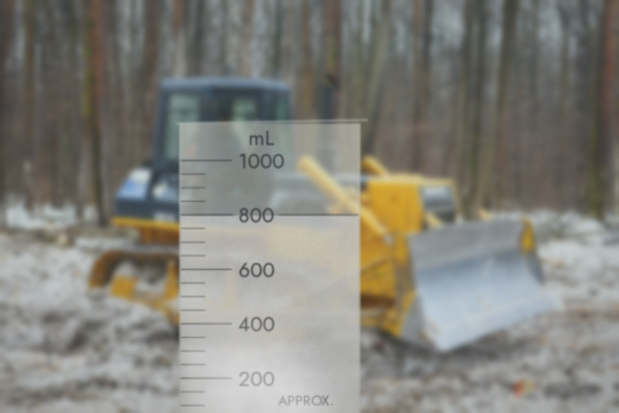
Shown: 800mL
